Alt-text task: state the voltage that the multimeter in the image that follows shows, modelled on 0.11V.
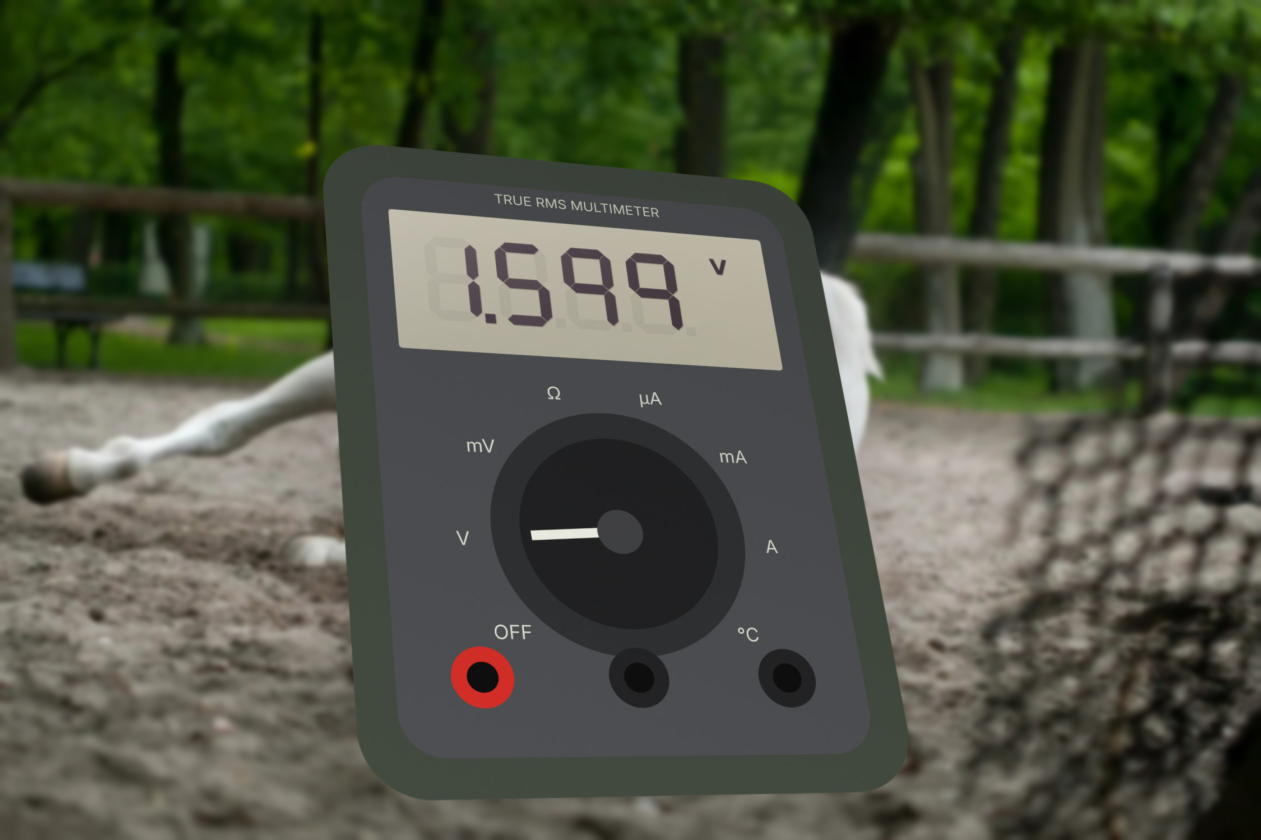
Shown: 1.599V
